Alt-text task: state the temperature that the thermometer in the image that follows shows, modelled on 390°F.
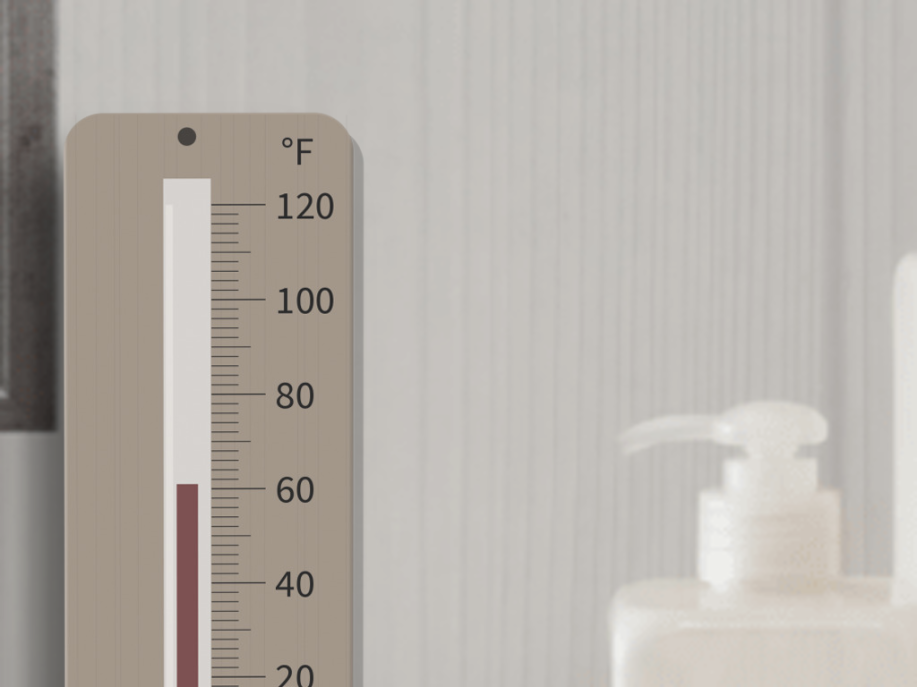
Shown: 61°F
